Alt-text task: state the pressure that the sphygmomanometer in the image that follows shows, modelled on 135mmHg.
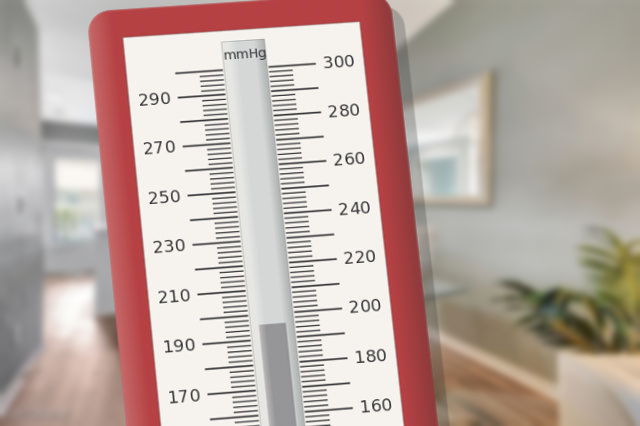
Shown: 196mmHg
